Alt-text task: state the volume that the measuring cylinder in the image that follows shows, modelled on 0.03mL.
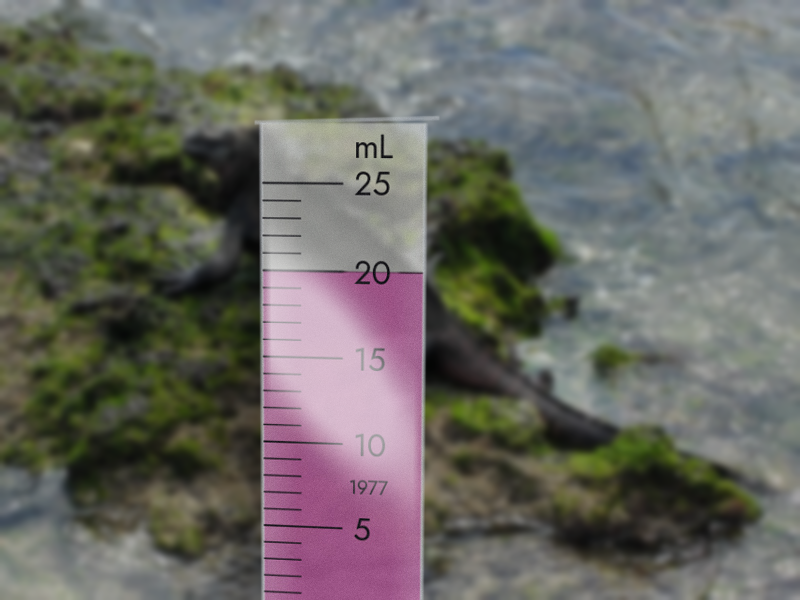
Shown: 20mL
